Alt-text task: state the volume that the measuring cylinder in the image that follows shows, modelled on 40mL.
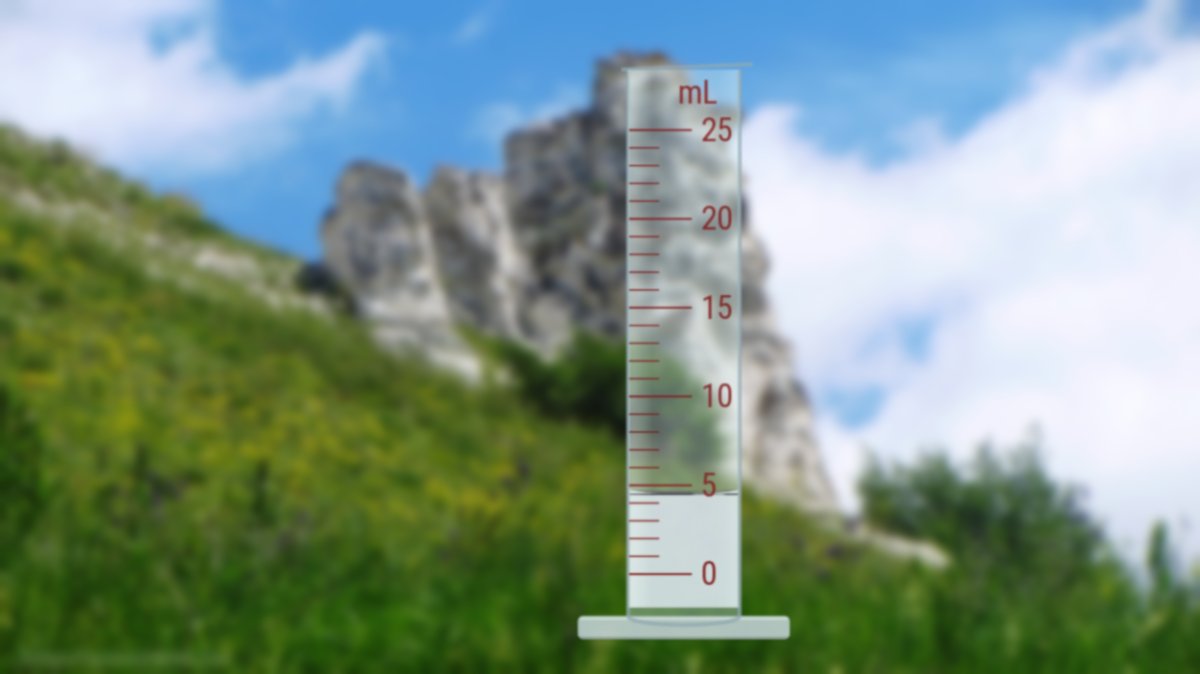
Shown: 4.5mL
